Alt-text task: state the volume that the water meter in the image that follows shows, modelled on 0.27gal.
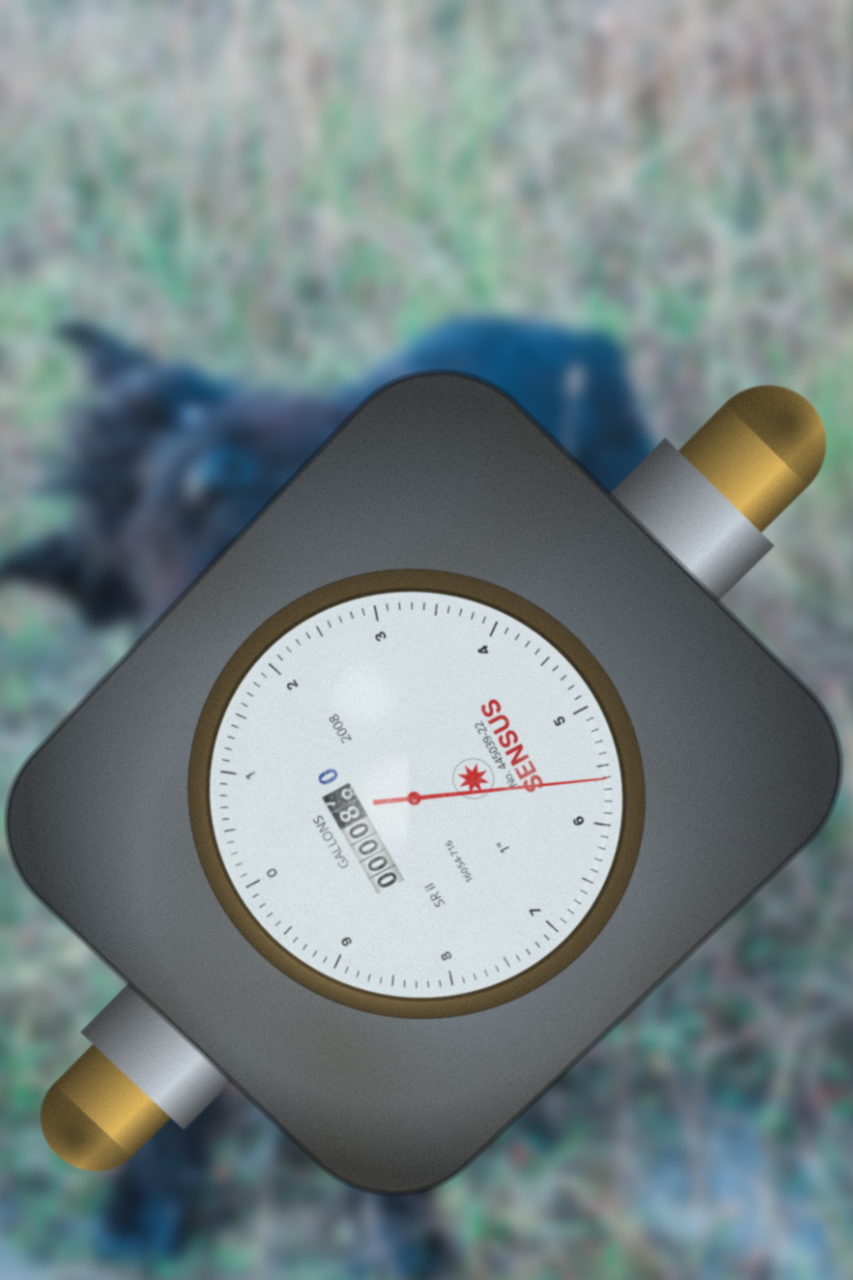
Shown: 875.6gal
